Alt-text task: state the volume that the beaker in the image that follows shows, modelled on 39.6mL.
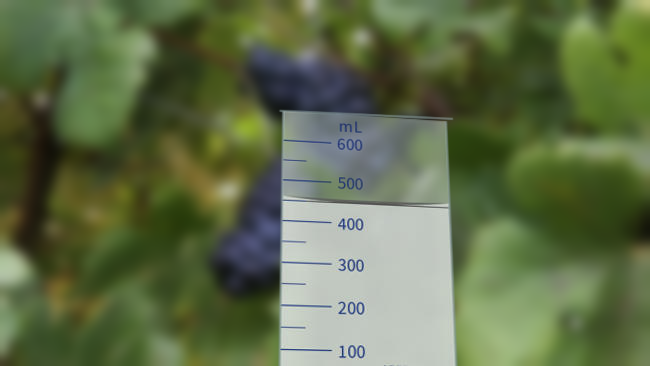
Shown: 450mL
